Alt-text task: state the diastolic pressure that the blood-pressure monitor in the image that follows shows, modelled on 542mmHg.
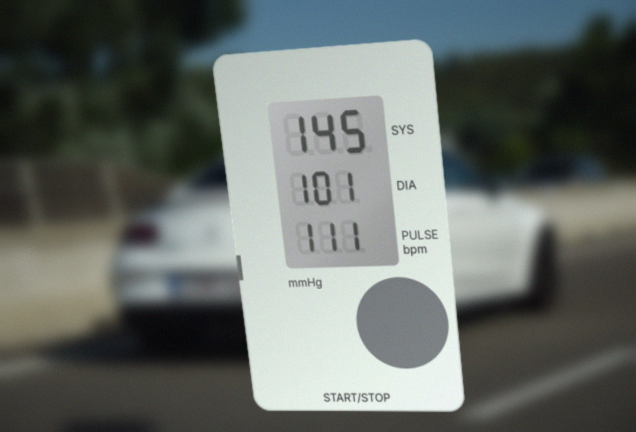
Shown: 101mmHg
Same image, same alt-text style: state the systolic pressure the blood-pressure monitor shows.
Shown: 145mmHg
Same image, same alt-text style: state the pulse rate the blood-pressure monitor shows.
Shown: 111bpm
